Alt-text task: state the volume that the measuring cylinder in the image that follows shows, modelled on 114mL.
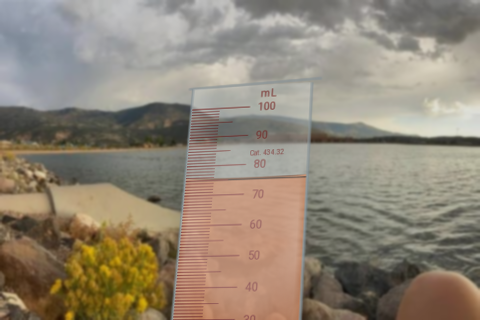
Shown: 75mL
